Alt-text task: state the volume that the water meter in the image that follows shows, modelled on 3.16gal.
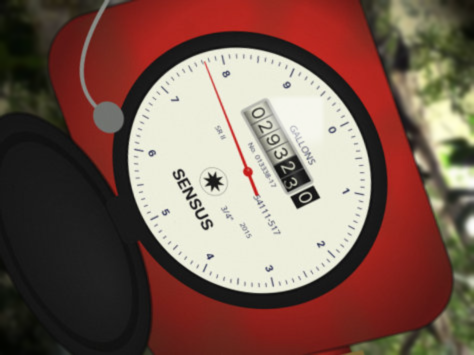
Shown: 293227.7gal
